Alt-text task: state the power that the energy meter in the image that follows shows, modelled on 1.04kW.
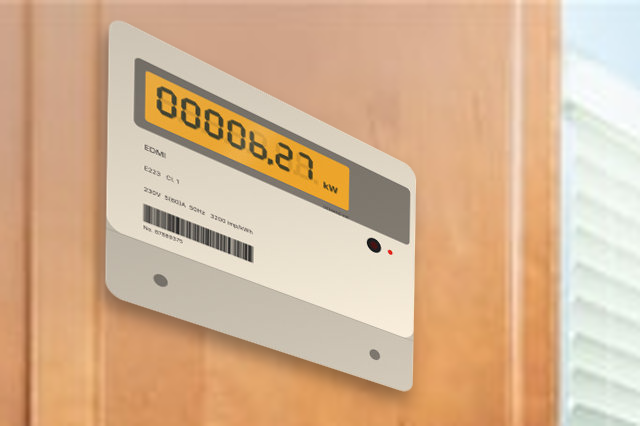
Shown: 6.27kW
